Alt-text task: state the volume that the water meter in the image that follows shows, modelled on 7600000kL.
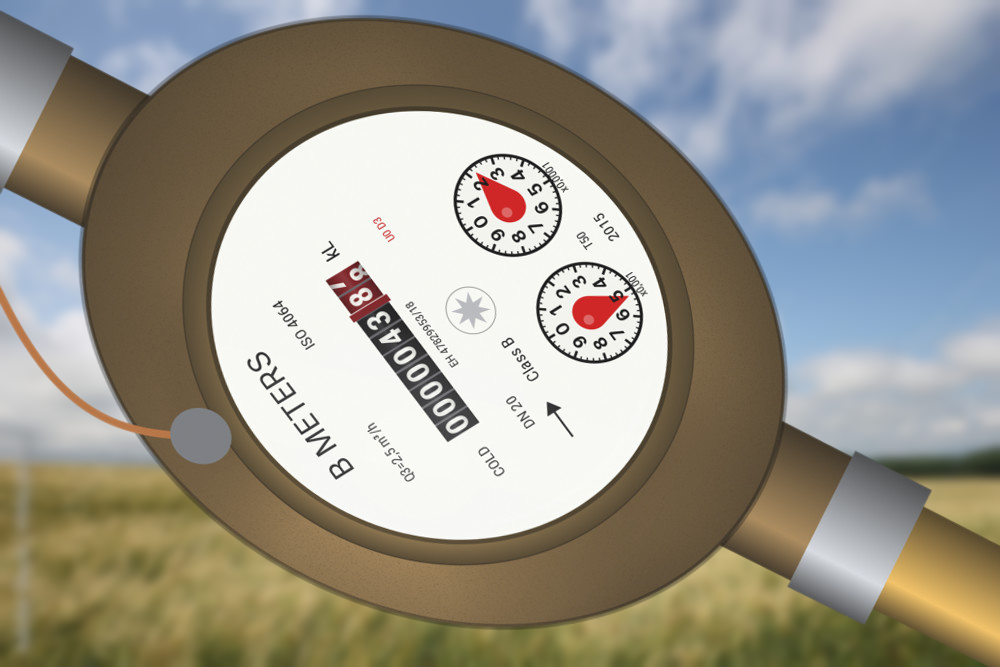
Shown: 43.8752kL
